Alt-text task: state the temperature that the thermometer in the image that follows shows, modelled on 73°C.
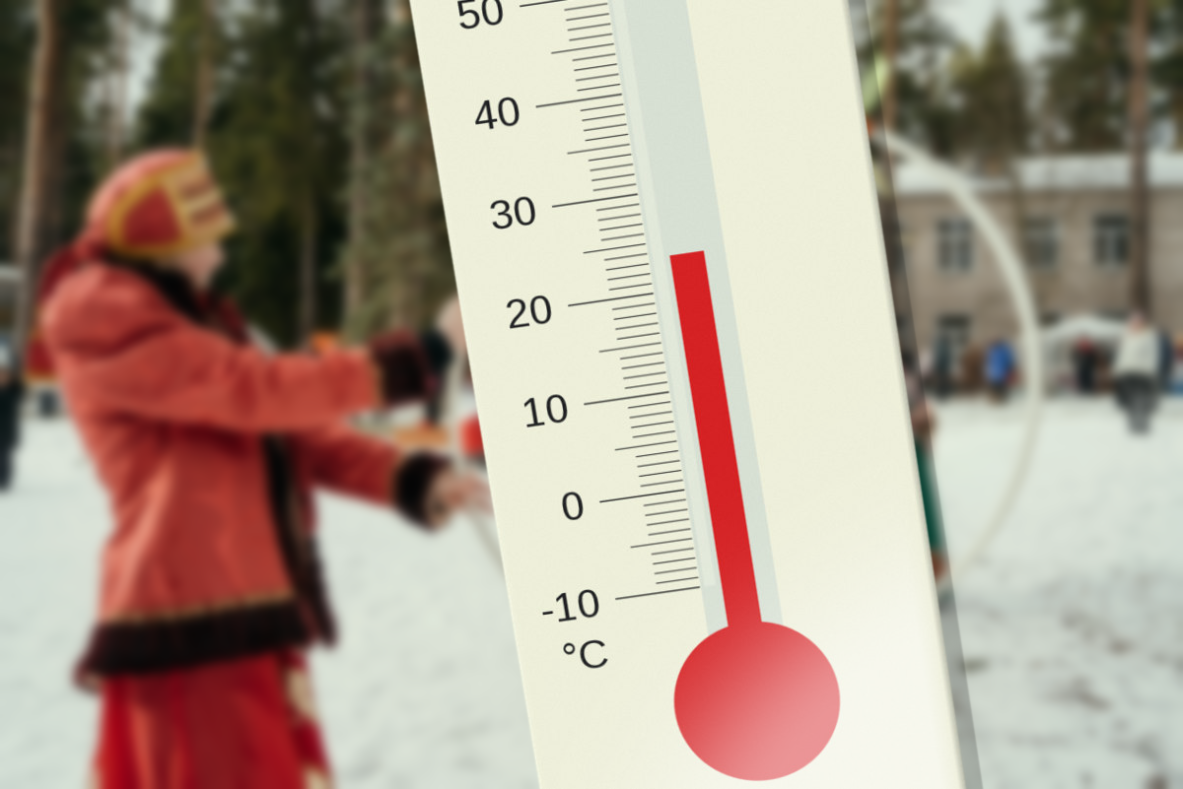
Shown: 23.5°C
